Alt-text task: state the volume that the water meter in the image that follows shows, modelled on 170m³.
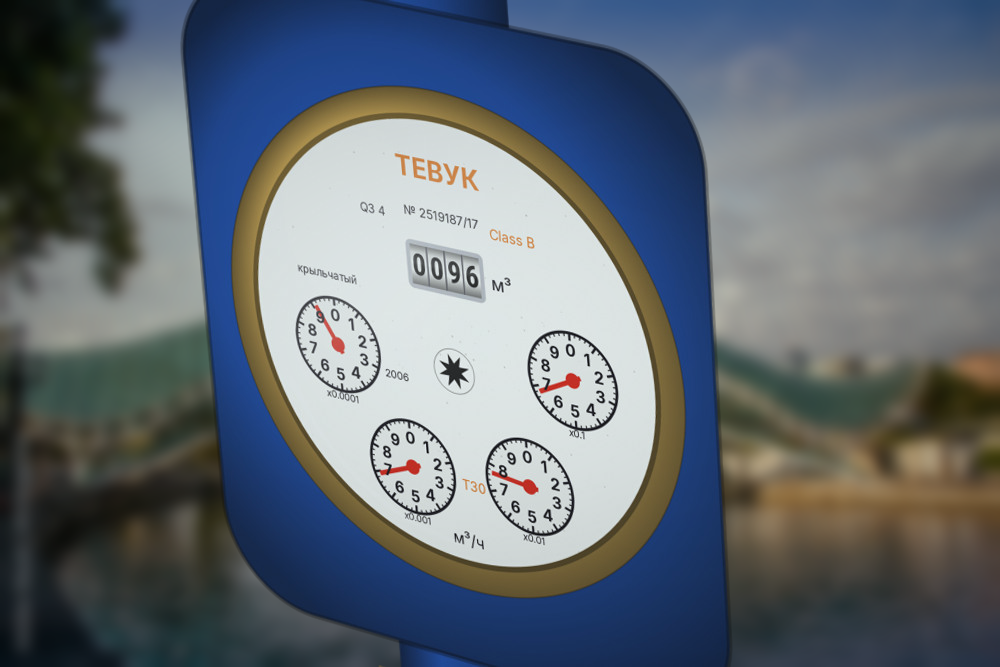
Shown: 96.6769m³
